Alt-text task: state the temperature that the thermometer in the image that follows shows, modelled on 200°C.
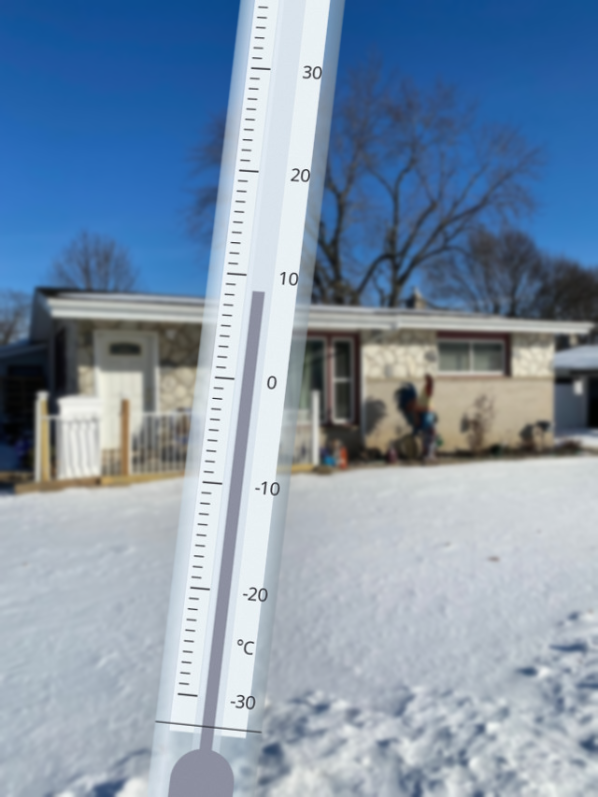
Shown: 8.5°C
